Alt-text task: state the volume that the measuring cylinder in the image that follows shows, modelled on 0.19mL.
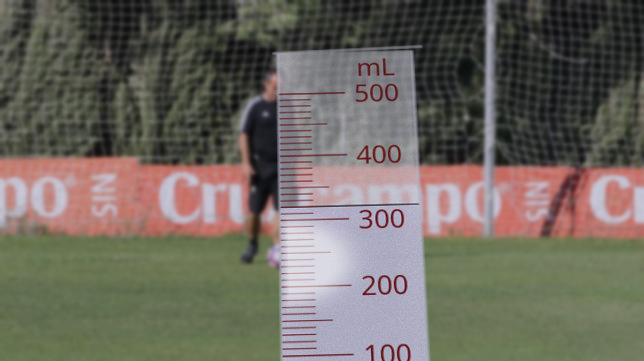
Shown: 320mL
